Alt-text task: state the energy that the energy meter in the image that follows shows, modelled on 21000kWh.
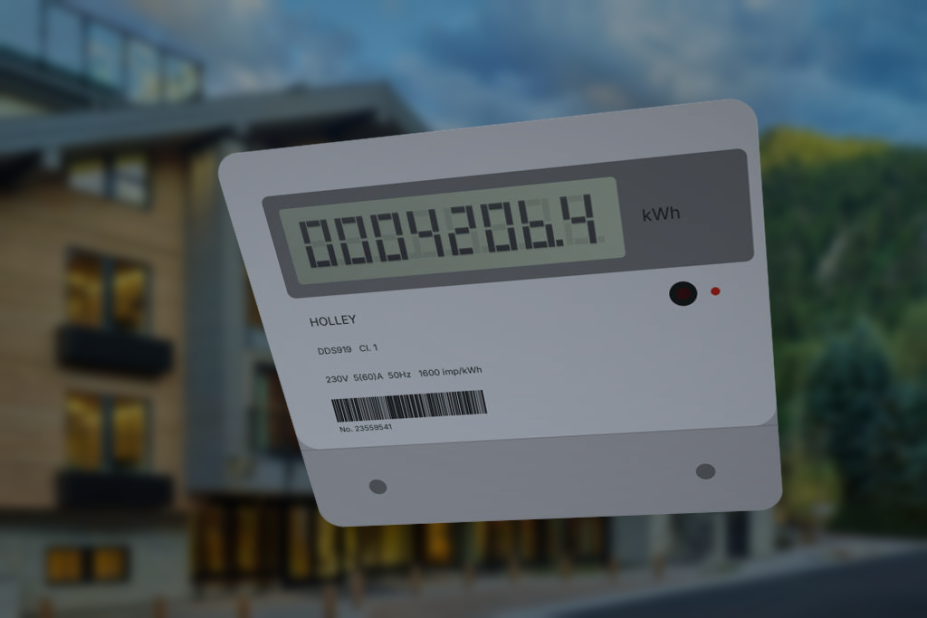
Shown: 4206.4kWh
